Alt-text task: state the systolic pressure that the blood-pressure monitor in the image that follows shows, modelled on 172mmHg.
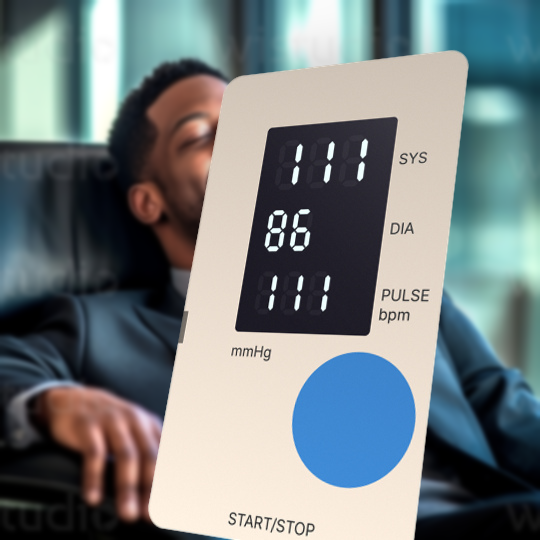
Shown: 111mmHg
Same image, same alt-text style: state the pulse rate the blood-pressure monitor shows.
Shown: 111bpm
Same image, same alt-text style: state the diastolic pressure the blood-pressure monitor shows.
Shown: 86mmHg
